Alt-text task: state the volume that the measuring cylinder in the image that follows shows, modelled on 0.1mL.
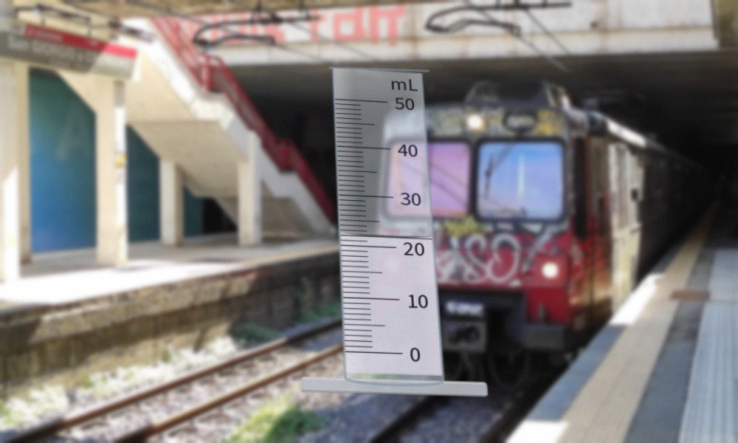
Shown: 22mL
